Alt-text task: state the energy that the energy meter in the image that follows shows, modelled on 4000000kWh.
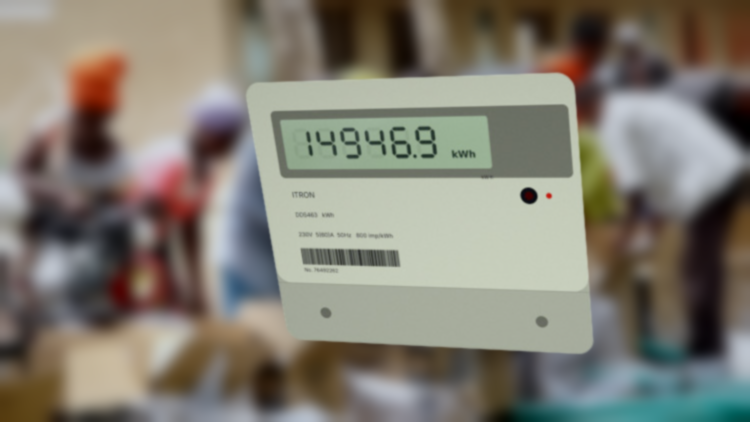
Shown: 14946.9kWh
